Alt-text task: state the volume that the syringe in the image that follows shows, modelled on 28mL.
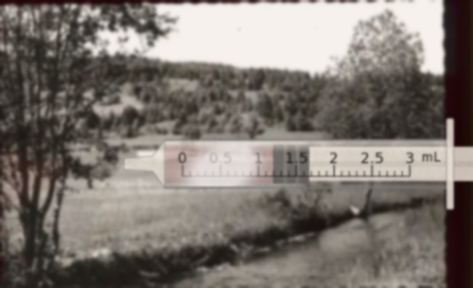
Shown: 1.2mL
